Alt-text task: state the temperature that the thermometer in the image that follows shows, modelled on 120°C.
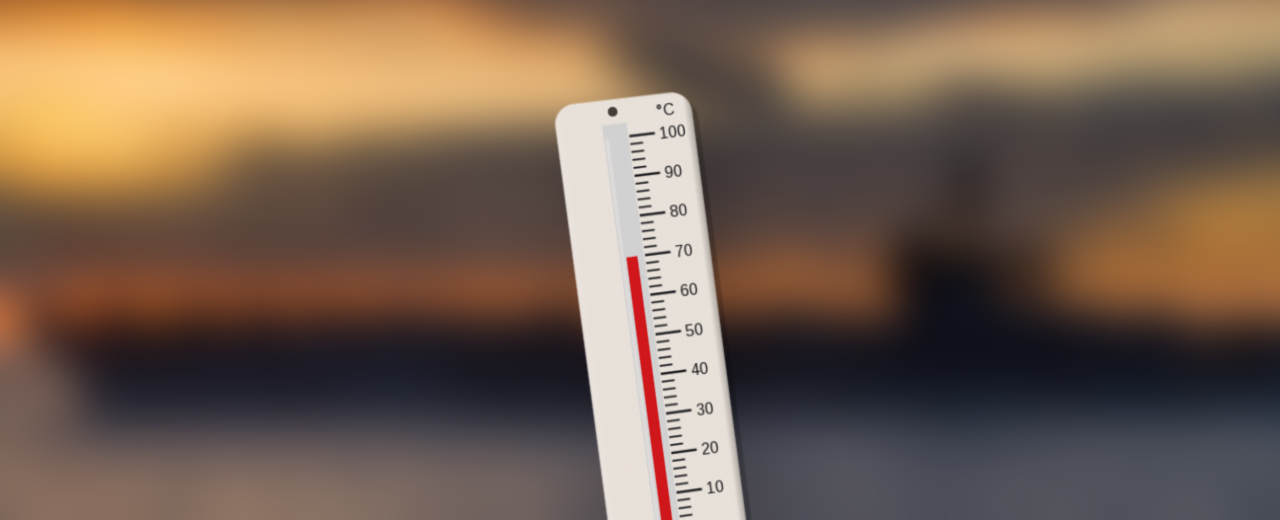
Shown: 70°C
